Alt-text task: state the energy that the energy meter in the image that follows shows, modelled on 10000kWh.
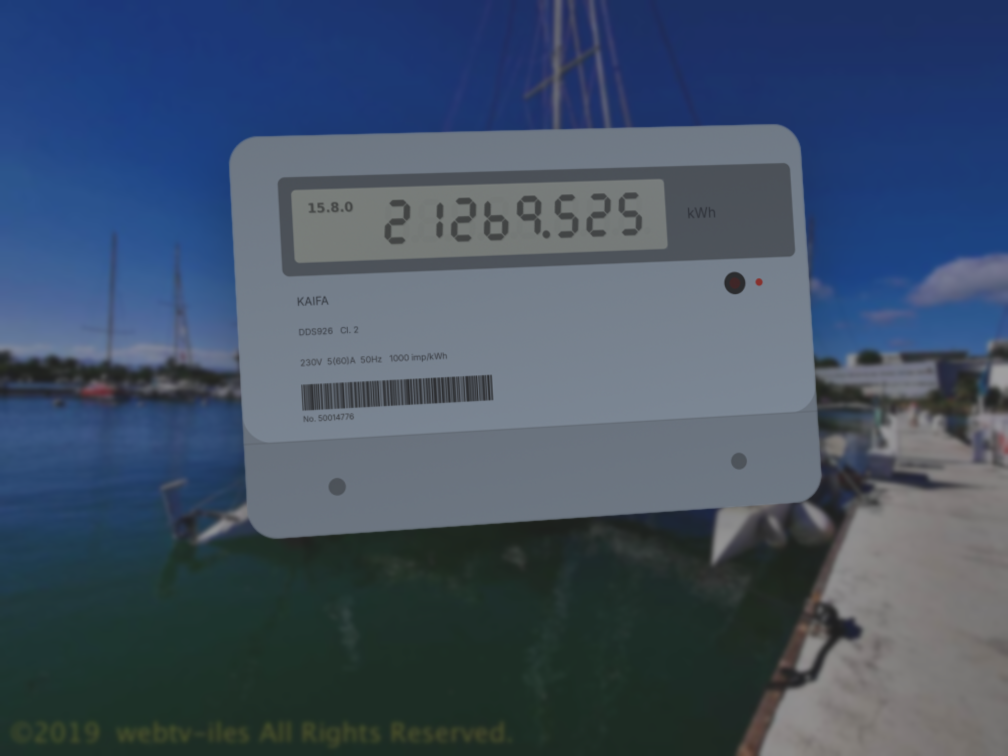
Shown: 21269.525kWh
